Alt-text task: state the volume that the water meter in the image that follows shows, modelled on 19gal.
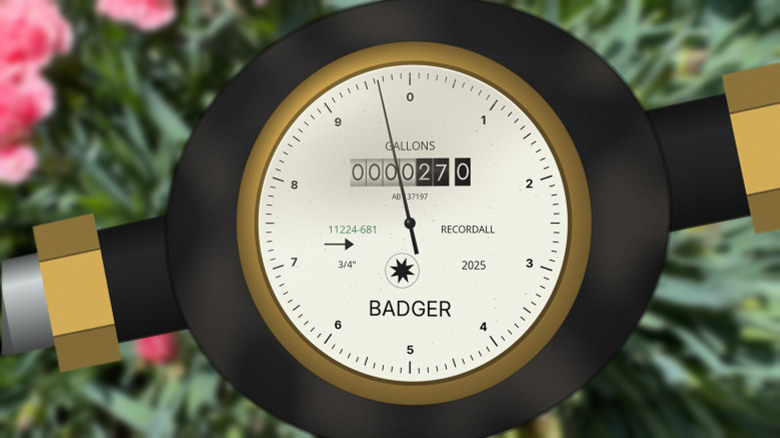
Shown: 269.6gal
